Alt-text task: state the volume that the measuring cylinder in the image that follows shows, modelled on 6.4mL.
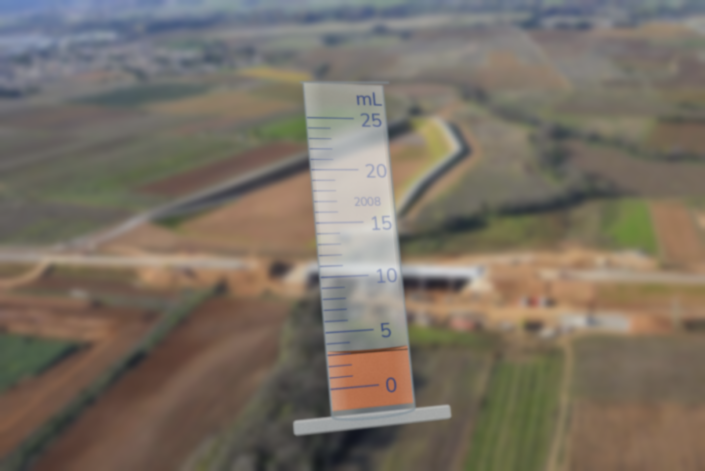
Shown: 3mL
